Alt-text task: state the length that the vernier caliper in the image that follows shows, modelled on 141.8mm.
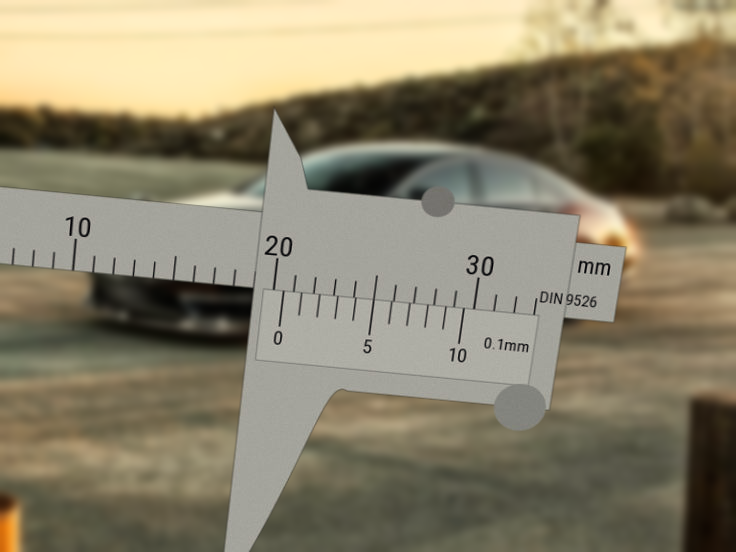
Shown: 20.5mm
